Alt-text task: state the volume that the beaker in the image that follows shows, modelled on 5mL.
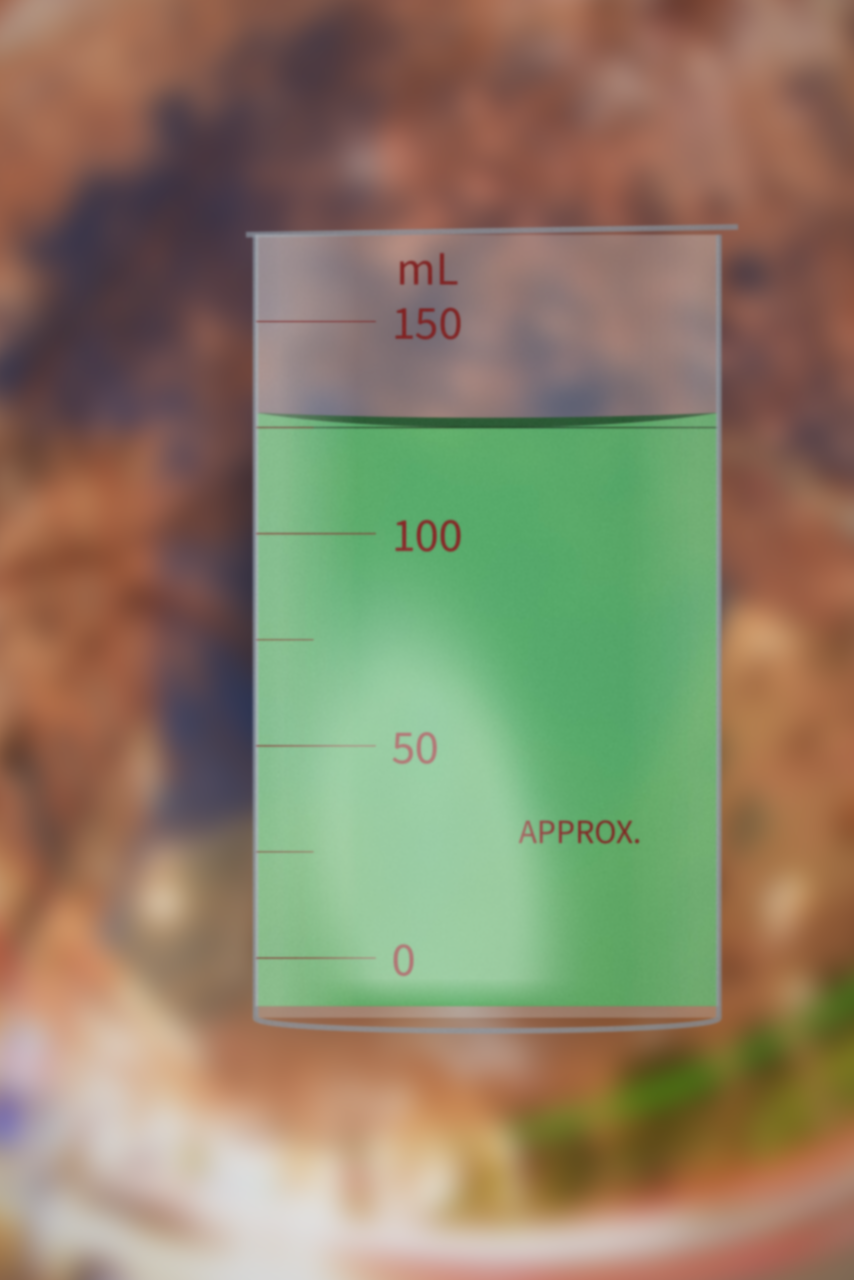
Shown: 125mL
